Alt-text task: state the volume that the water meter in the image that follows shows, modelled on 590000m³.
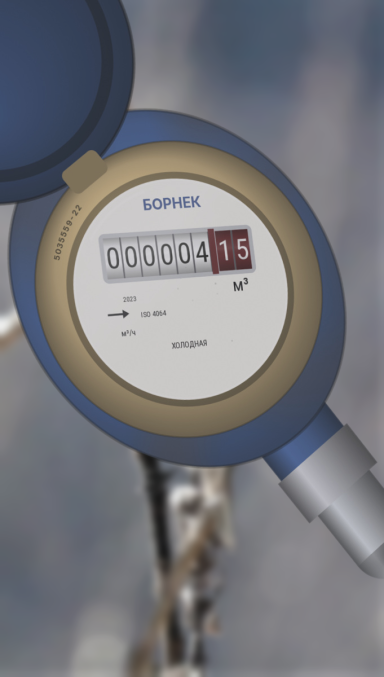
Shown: 4.15m³
